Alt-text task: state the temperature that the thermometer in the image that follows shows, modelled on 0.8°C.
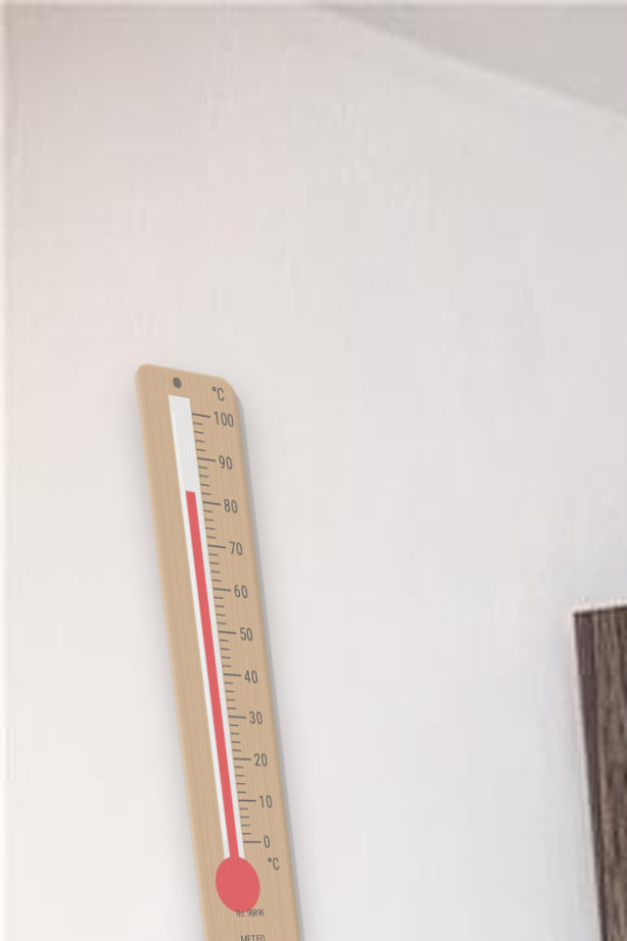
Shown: 82°C
